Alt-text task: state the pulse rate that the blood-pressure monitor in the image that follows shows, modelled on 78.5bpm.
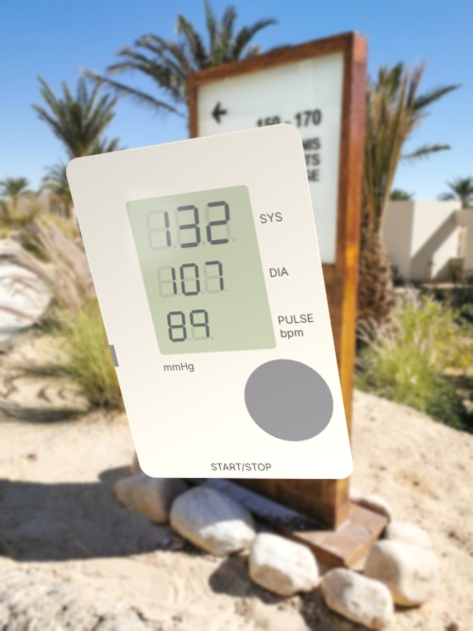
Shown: 89bpm
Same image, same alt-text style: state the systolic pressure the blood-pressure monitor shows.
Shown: 132mmHg
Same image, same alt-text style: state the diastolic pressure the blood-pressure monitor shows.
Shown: 107mmHg
